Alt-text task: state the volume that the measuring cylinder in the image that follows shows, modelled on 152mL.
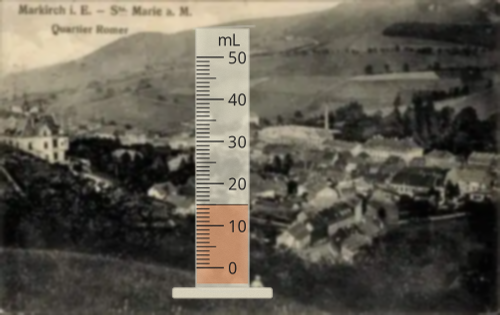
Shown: 15mL
